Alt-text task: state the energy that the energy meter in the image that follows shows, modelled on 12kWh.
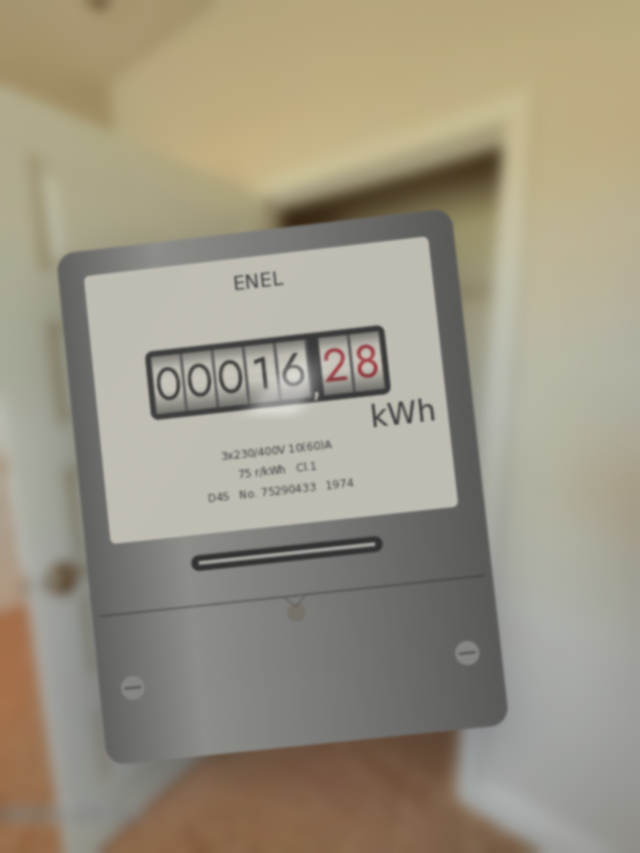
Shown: 16.28kWh
